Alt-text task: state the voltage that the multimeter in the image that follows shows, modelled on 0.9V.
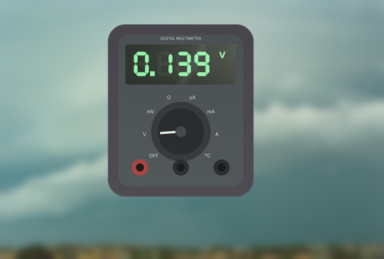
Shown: 0.139V
